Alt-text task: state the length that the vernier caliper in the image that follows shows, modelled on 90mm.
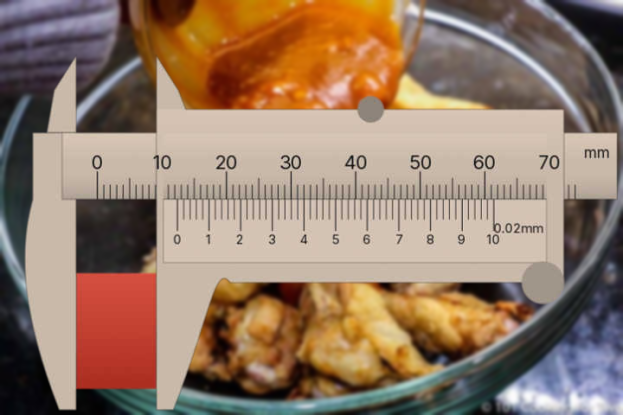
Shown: 12.4mm
